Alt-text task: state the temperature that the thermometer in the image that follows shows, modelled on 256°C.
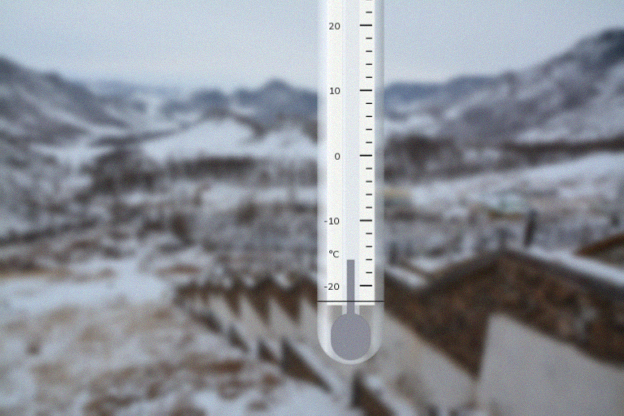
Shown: -16°C
